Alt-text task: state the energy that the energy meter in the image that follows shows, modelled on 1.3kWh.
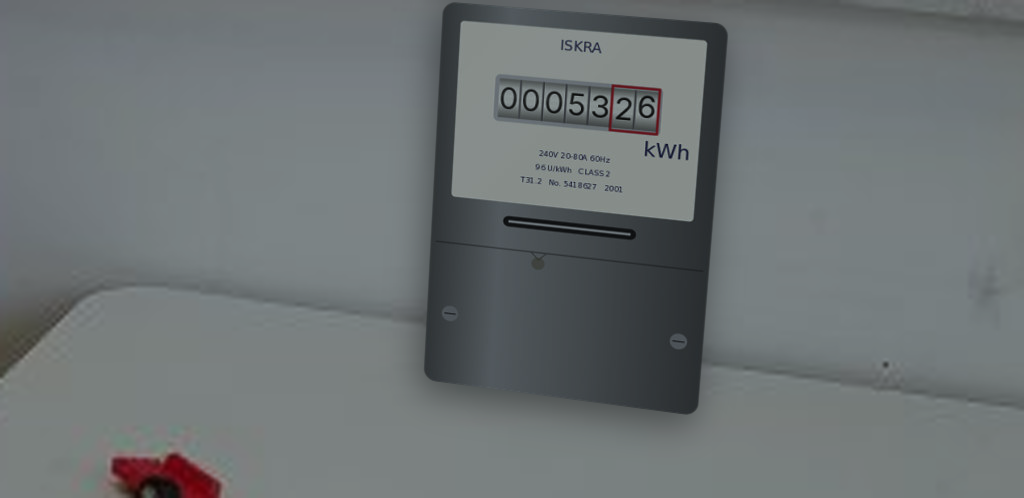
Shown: 53.26kWh
